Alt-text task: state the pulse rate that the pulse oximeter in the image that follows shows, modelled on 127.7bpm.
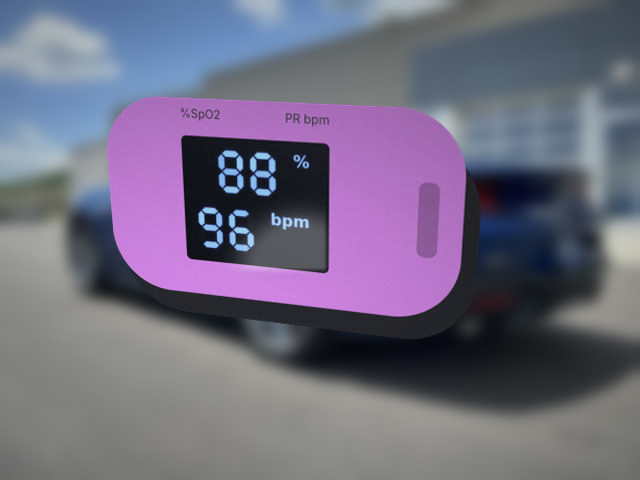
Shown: 96bpm
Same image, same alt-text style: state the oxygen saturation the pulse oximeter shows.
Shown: 88%
